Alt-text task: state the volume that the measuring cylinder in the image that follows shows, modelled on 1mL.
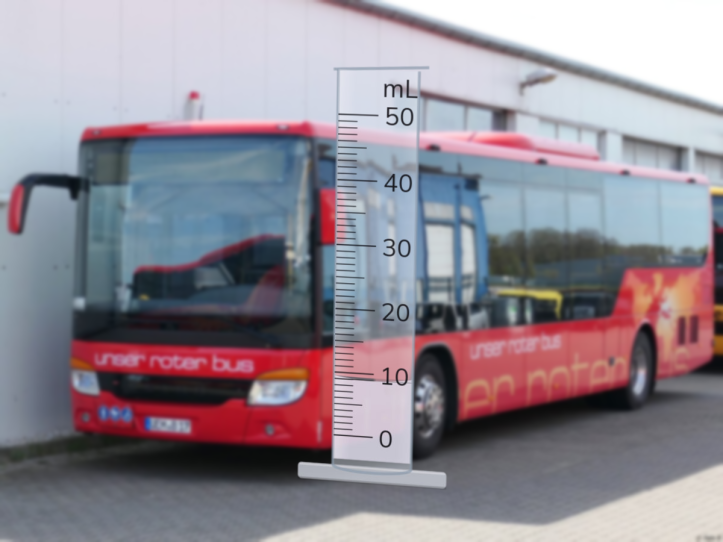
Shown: 9mL
